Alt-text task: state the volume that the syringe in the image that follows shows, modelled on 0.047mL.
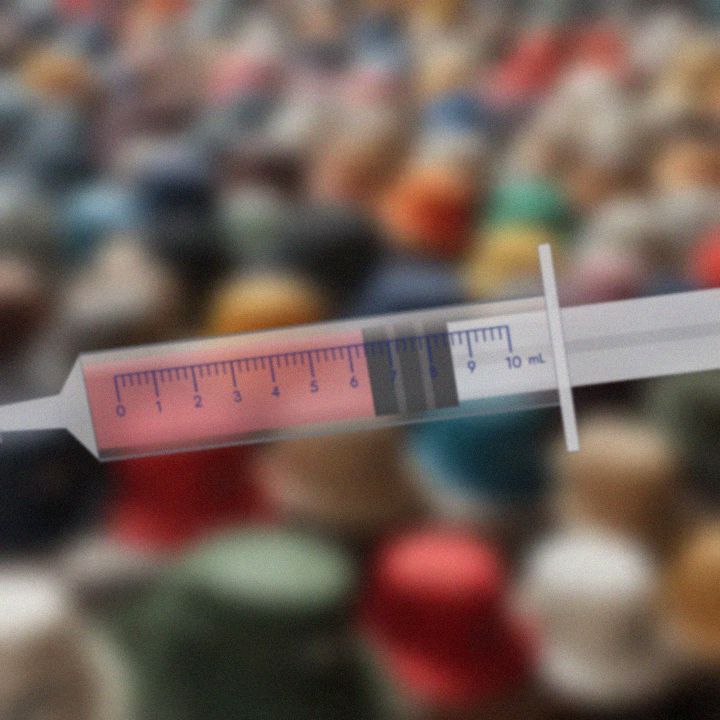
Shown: 6.4mL
